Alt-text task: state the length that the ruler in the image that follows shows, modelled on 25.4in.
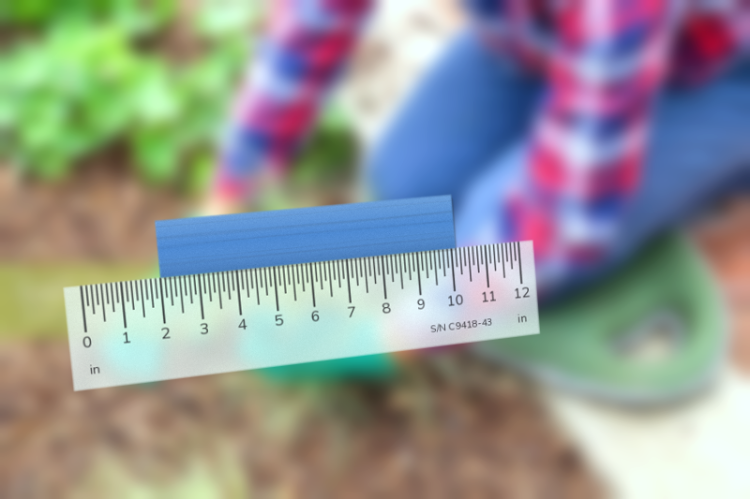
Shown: 8.125in
